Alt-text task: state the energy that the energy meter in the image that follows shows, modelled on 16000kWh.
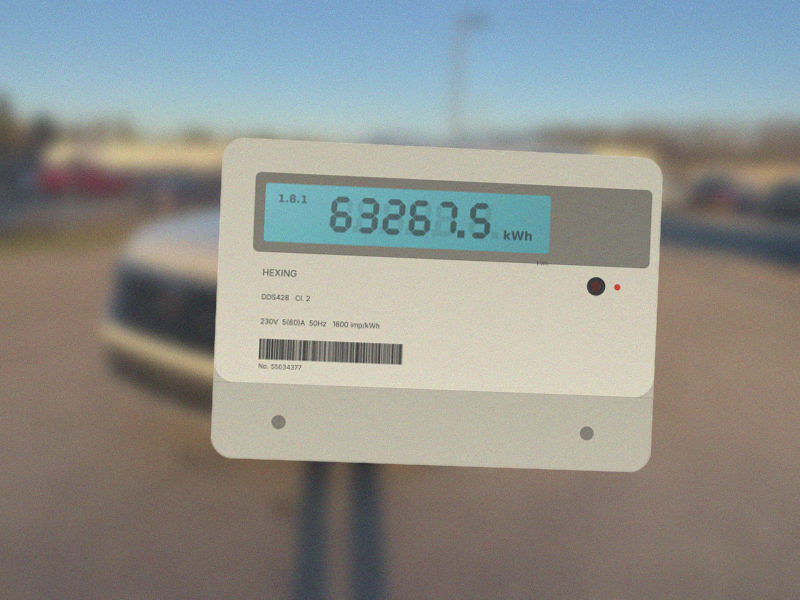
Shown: 63267.5kWh
